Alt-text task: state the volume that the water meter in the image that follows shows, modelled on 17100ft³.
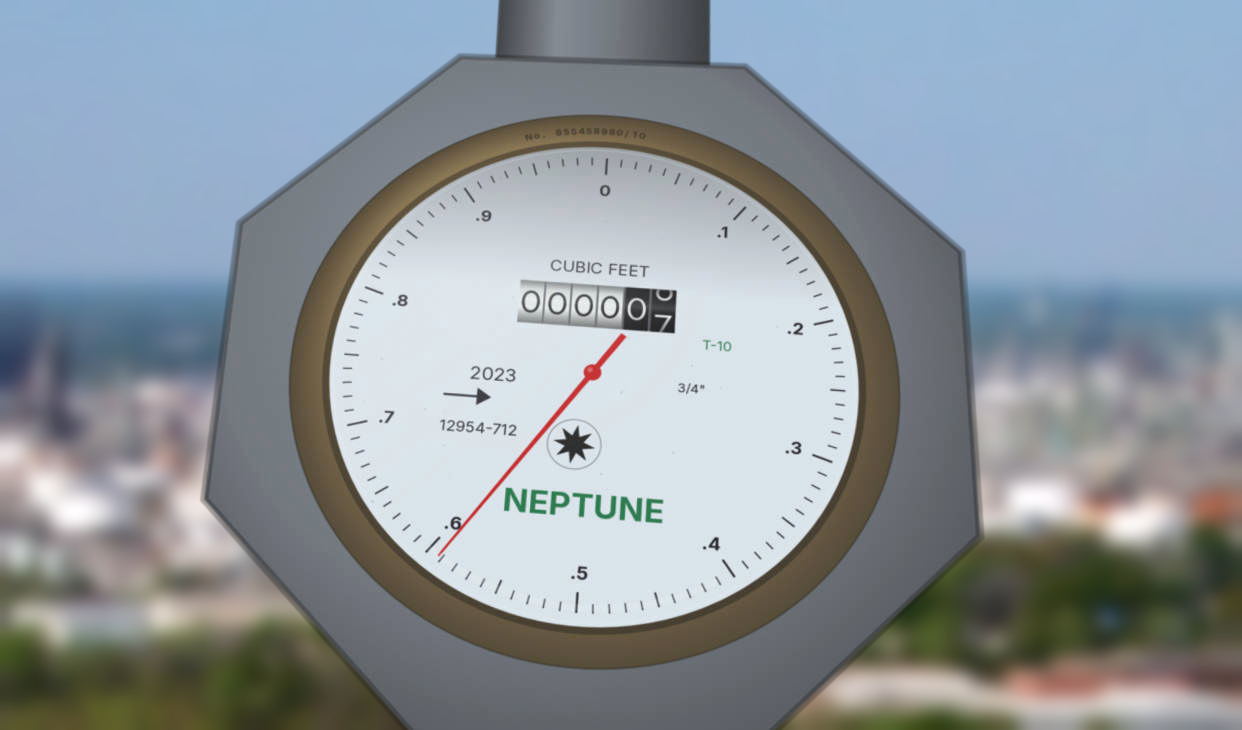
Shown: 6.59ft³
